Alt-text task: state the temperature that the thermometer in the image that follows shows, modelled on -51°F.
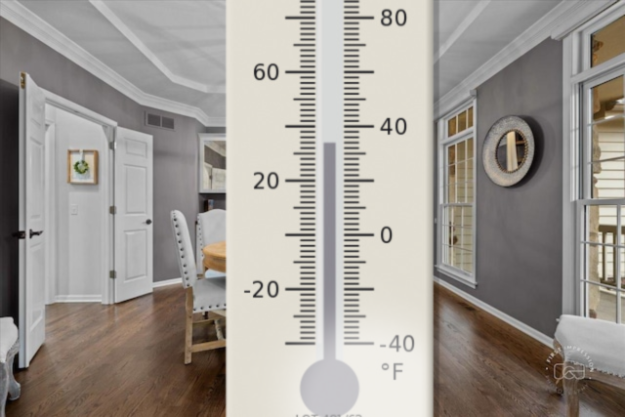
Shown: 34°F
